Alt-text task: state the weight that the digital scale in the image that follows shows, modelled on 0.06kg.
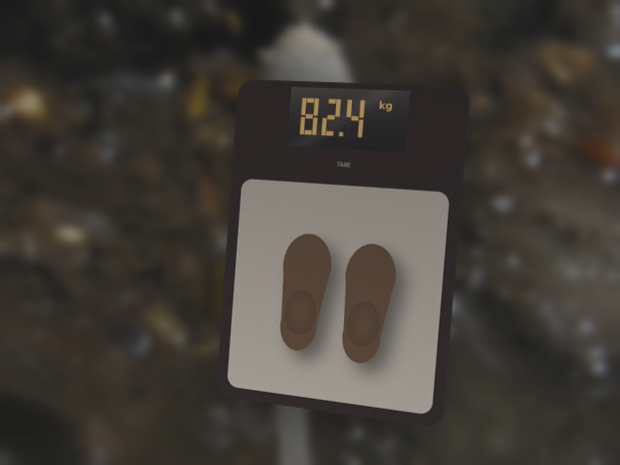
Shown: 82.4kg
